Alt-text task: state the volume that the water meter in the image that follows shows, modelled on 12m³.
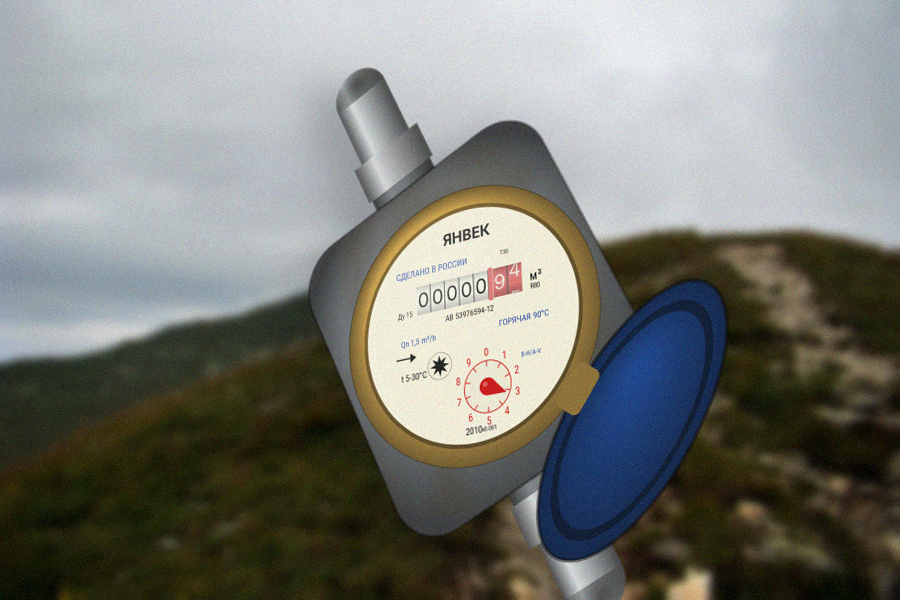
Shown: 0.943m³
